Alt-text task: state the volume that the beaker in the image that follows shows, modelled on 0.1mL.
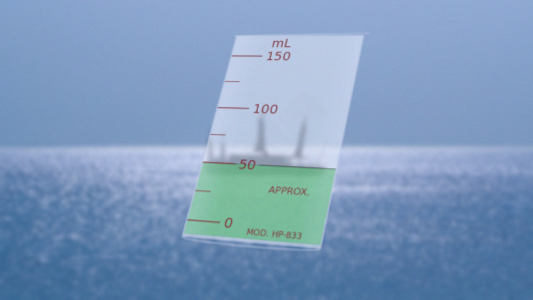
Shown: 50mL
